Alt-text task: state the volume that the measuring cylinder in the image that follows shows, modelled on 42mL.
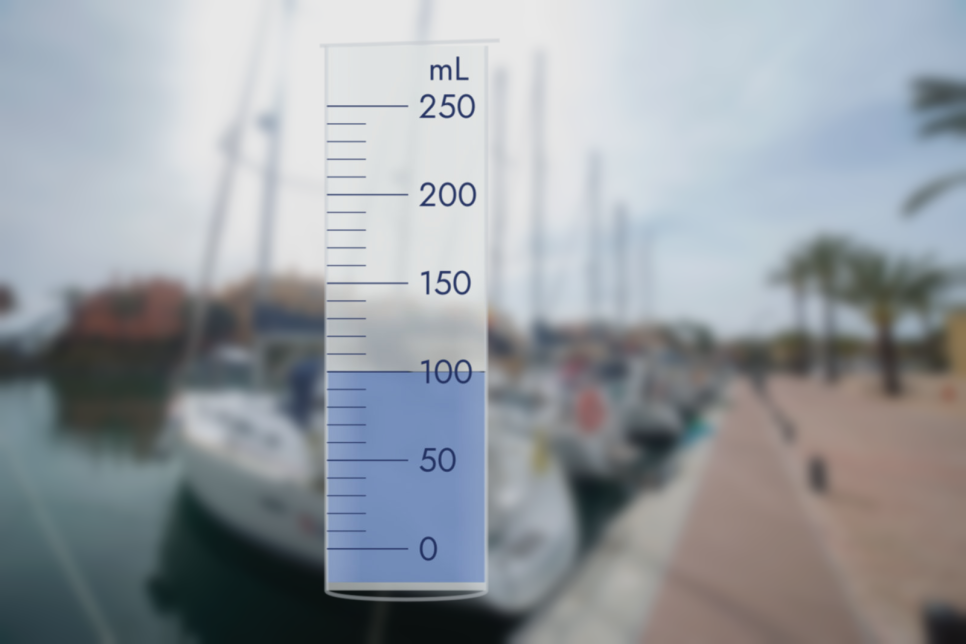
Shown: 100mL
